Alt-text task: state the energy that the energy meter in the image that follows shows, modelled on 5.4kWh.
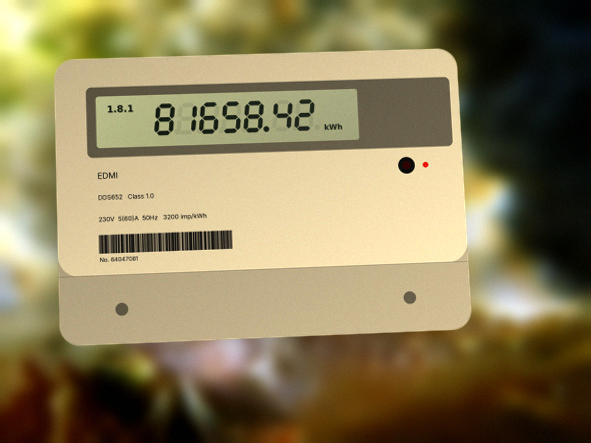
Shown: 81658.42kWh
